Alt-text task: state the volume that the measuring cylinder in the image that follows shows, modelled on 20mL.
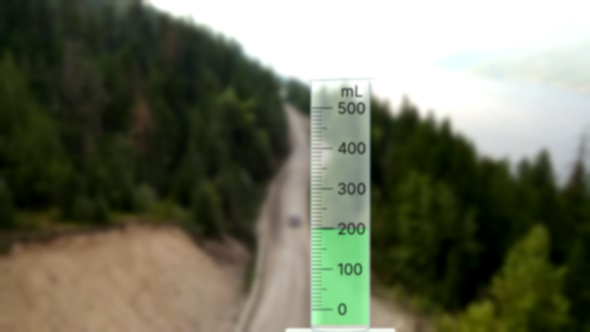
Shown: 200mL
